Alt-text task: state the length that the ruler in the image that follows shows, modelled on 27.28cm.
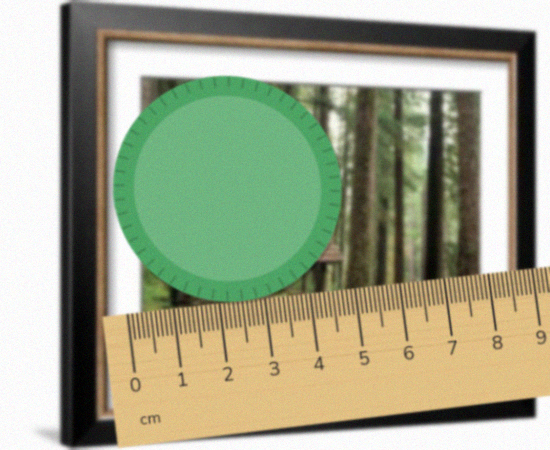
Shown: 5cm
